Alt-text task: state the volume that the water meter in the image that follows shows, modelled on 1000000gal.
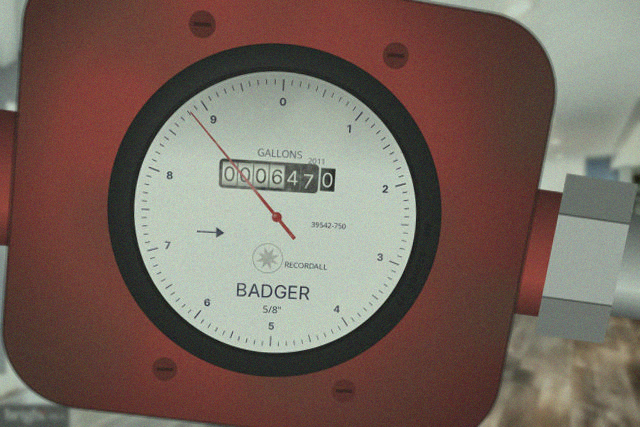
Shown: 6468.8gal
